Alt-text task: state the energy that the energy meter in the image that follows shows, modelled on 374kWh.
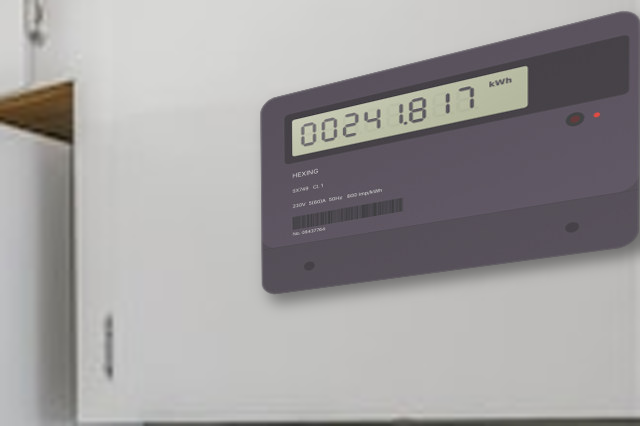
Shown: 241.817kWh
